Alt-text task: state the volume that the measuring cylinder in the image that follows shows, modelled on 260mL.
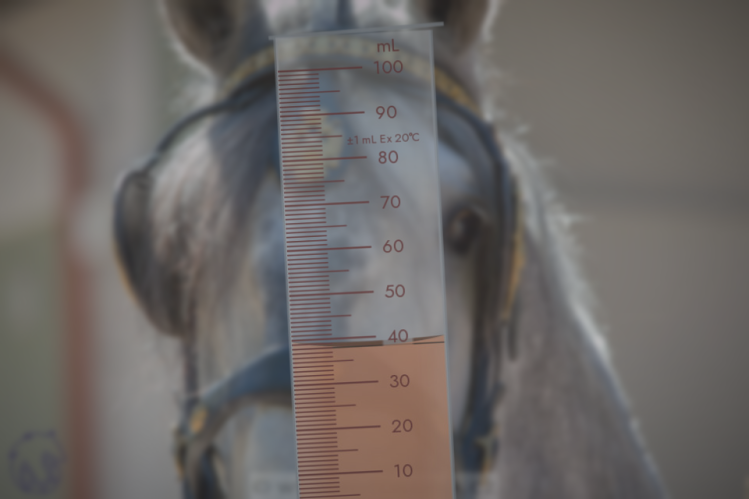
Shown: 38mL
